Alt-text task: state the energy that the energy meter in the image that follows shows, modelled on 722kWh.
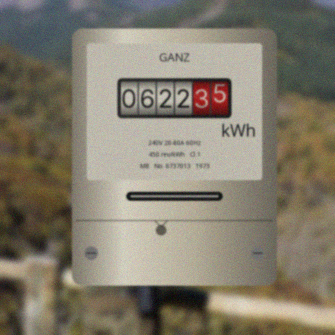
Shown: 622.35kWh
